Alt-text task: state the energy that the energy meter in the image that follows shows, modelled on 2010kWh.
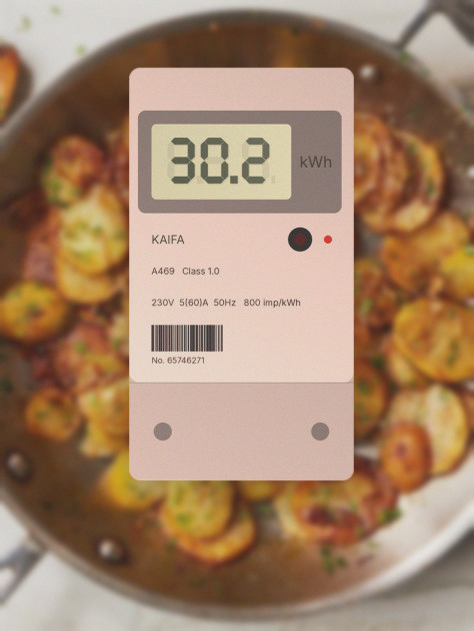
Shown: 30.2kWh
